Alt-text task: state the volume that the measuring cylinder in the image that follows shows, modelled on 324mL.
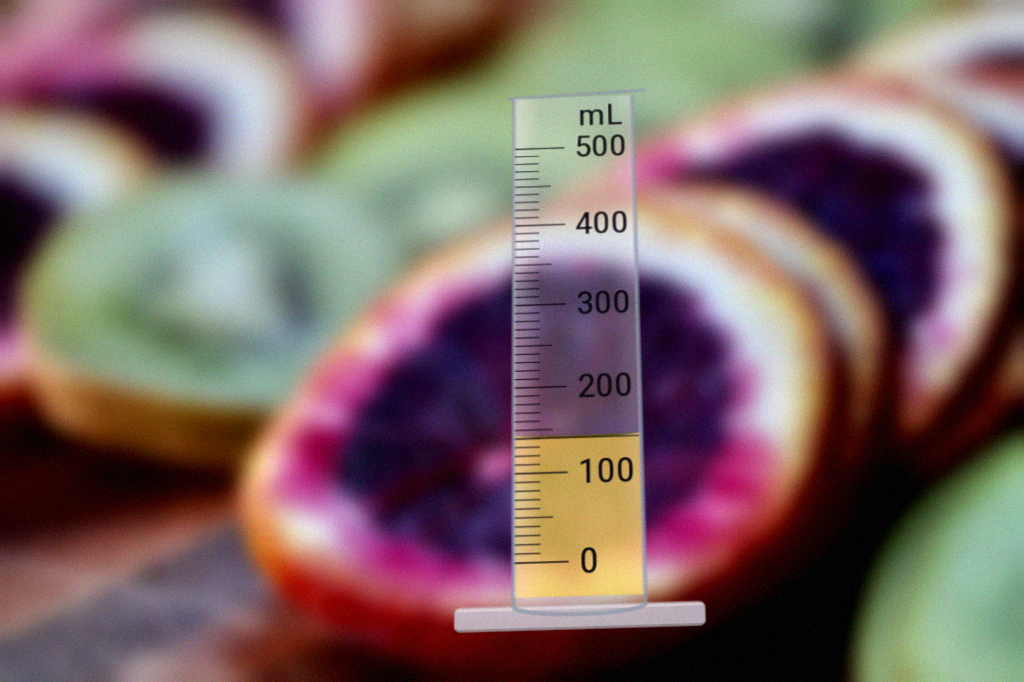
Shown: 140mL
